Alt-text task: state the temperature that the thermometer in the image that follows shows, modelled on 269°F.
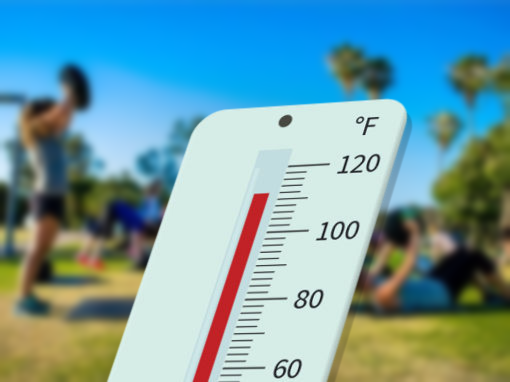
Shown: 112°F
